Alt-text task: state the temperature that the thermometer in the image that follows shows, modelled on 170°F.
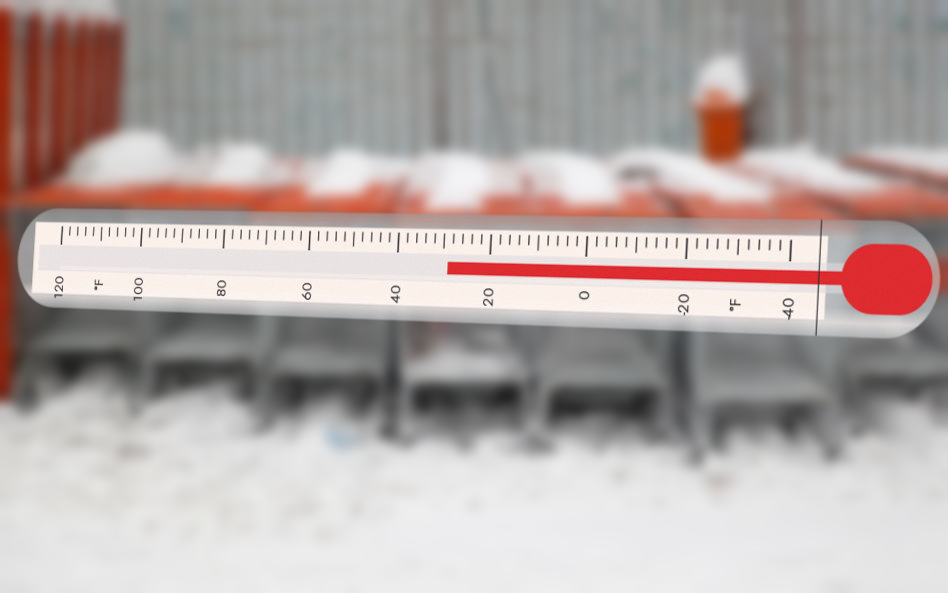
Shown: 29°F
